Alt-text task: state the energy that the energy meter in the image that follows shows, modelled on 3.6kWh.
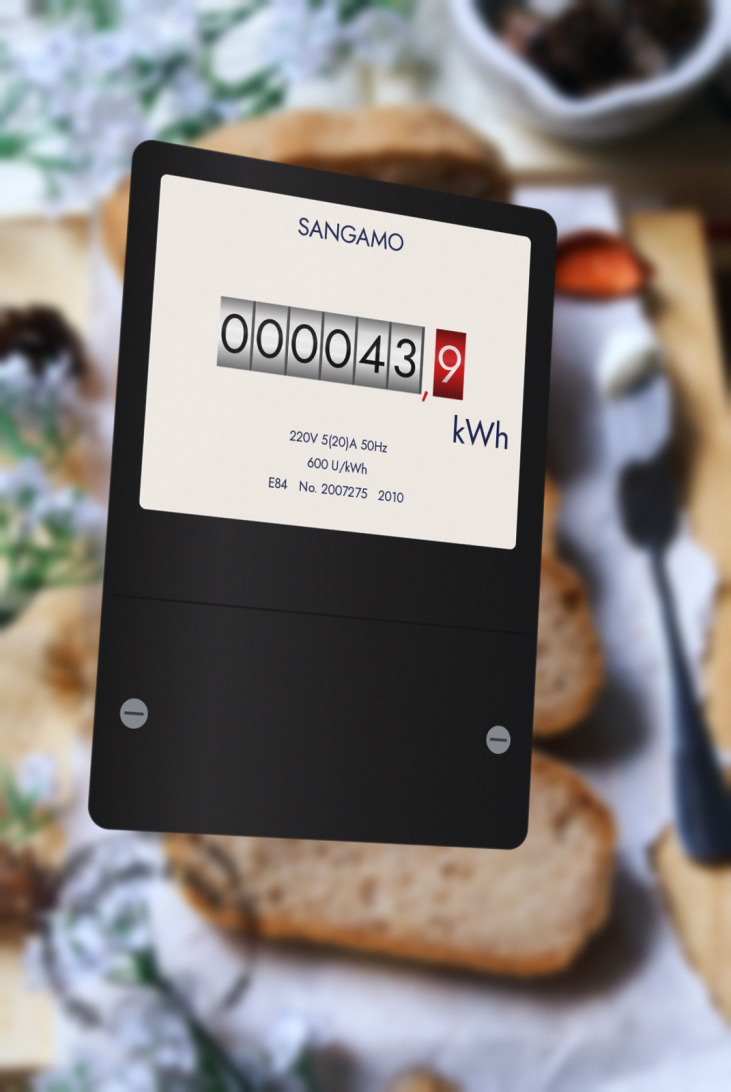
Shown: 43.9kWh
